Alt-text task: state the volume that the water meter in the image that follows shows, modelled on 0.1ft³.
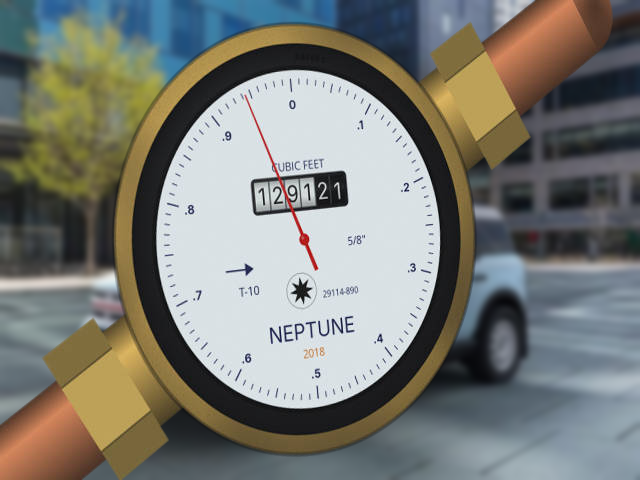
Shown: 129120.94ft³
